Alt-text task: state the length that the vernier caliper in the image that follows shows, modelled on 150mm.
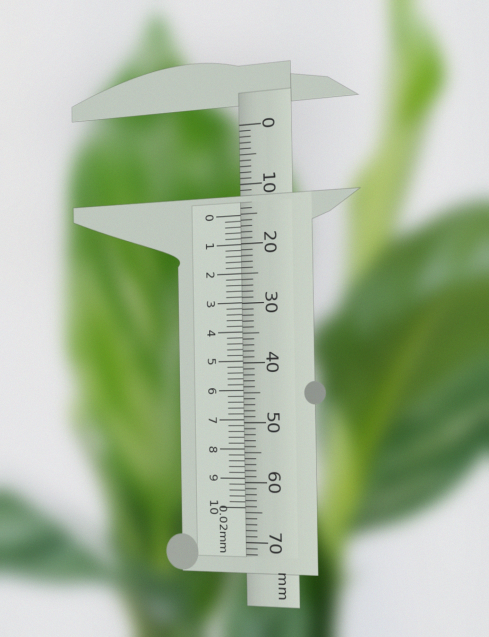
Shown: 15.2mm
